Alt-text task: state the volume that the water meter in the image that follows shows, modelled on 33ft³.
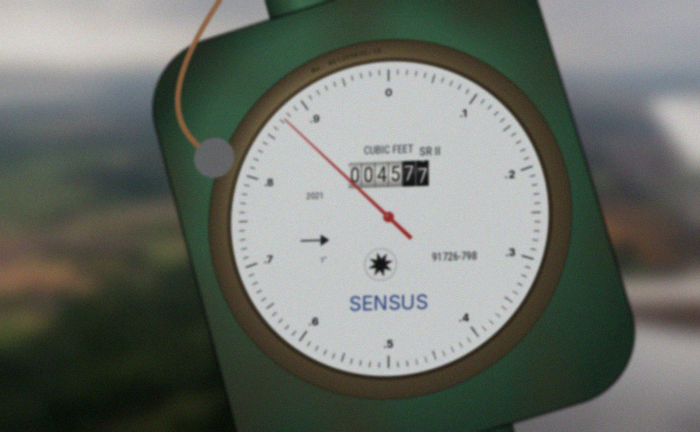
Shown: 4576.87ft³
